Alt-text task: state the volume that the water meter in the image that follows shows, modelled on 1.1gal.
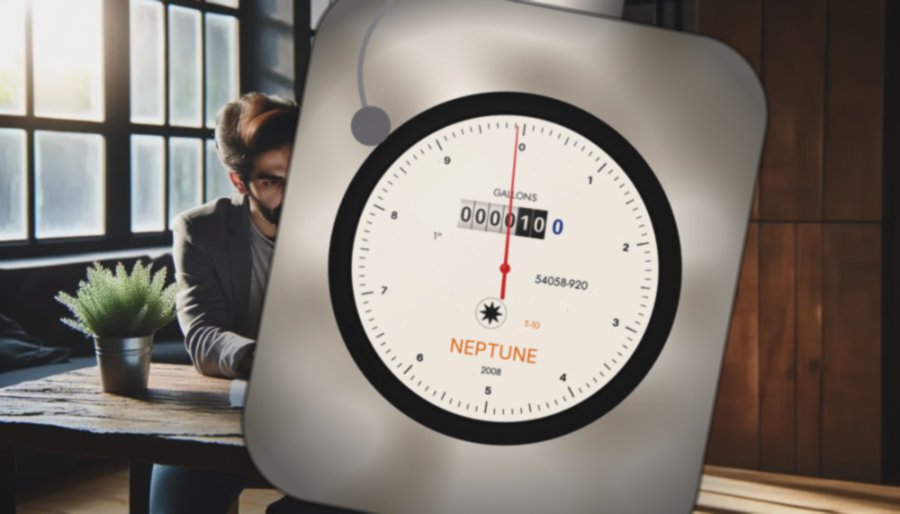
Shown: 99.9gal
